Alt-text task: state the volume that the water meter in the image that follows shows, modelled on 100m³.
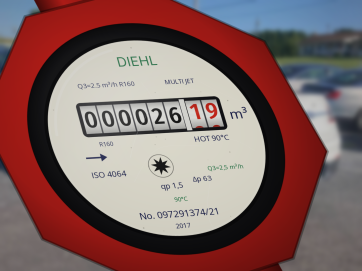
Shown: 26.19m³
